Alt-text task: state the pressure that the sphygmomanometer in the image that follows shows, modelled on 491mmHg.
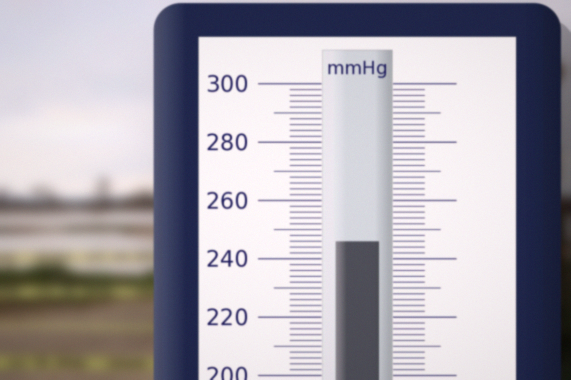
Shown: 246mmHg
